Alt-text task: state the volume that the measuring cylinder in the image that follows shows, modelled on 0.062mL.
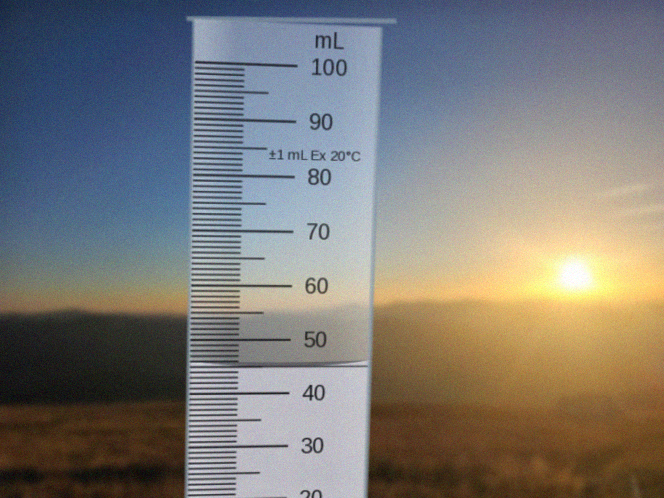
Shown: 45mL
